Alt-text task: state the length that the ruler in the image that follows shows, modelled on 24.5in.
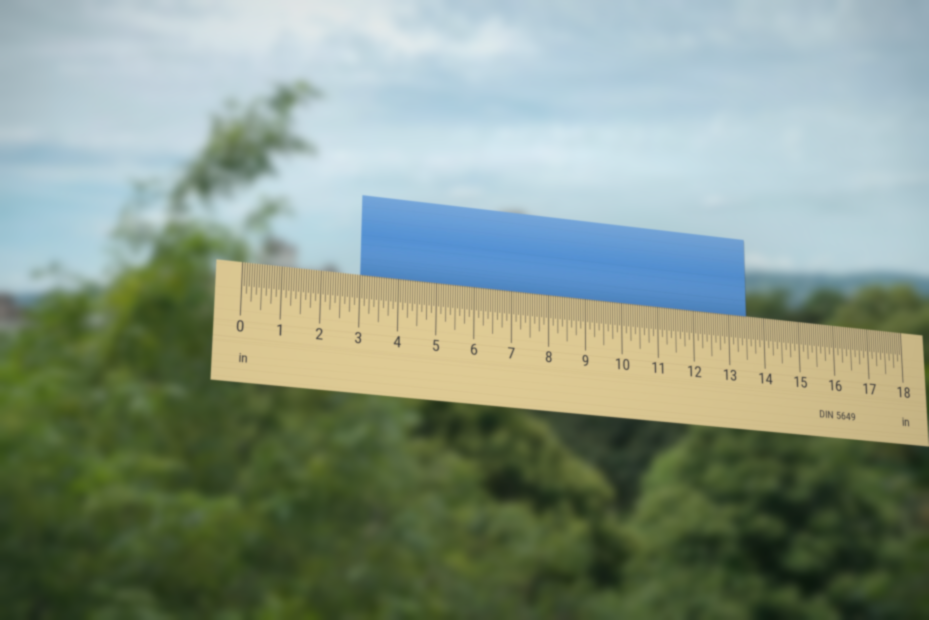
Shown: 10.5in
